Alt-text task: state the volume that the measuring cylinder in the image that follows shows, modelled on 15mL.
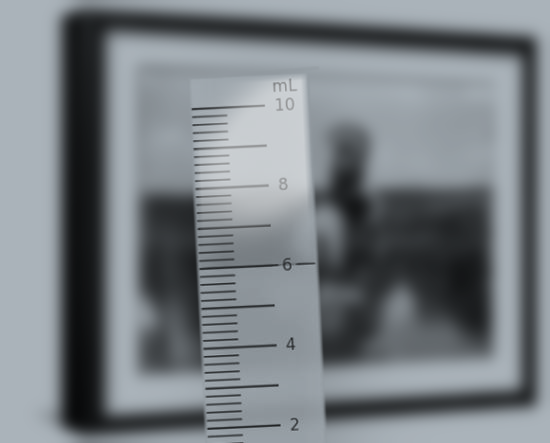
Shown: 6mL
